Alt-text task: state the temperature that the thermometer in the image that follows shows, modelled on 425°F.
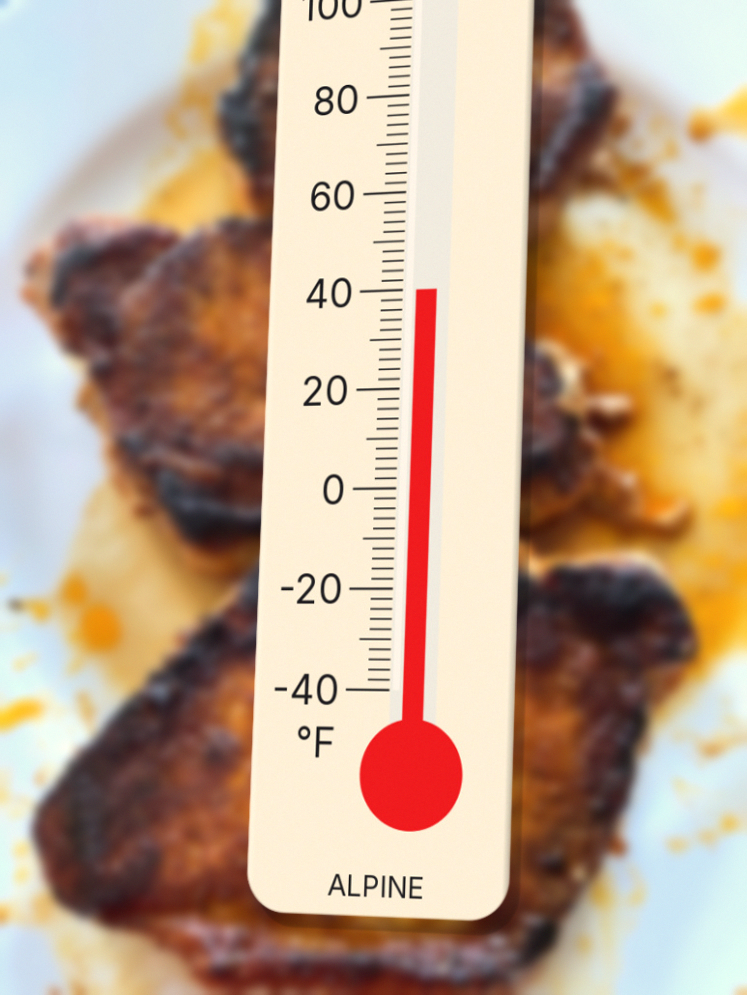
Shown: 40°F
